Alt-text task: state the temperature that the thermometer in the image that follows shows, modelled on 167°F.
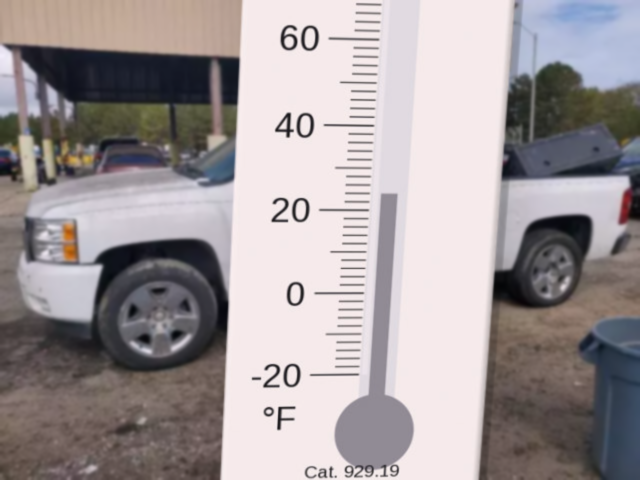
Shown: 24°F
